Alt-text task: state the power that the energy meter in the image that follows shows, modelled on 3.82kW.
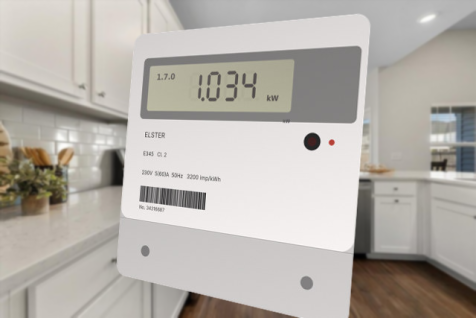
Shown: 1.034kW
